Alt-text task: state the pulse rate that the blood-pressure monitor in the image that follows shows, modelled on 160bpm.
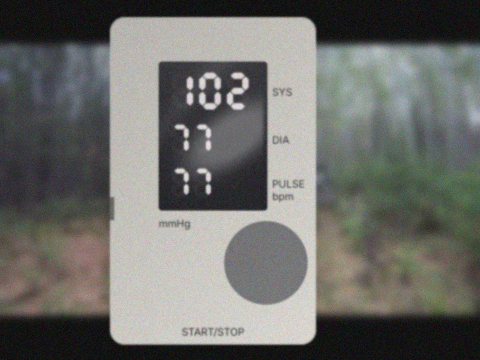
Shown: 77bpm
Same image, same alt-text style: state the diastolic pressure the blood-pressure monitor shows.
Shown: 77mmHg
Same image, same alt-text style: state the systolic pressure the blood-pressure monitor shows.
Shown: 102mmHg
